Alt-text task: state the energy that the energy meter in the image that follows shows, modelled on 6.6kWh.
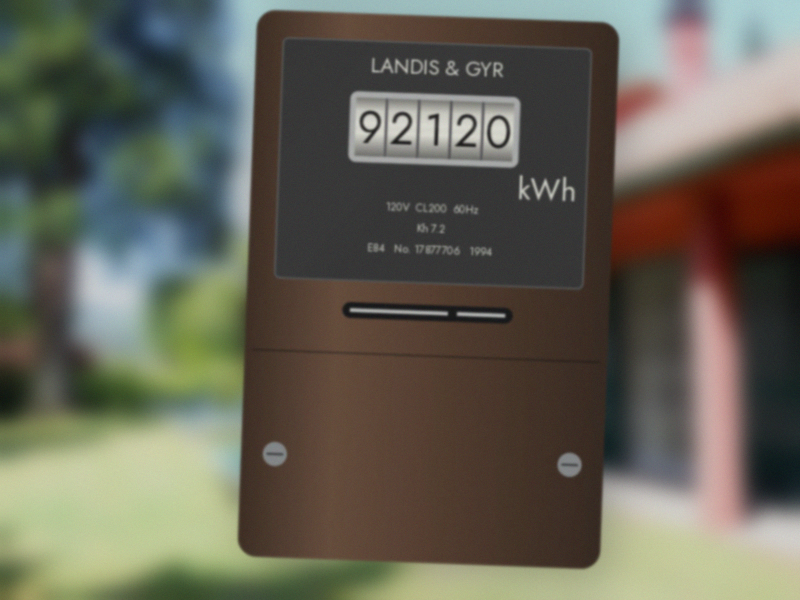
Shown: 92120kWh
